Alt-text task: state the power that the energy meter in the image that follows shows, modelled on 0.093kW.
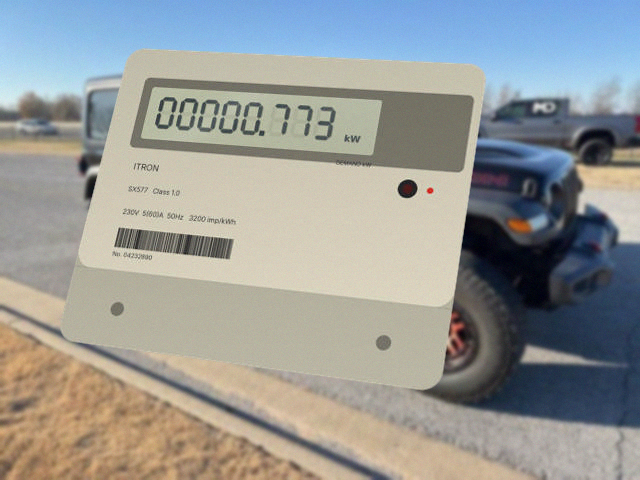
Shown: 0.773kW
